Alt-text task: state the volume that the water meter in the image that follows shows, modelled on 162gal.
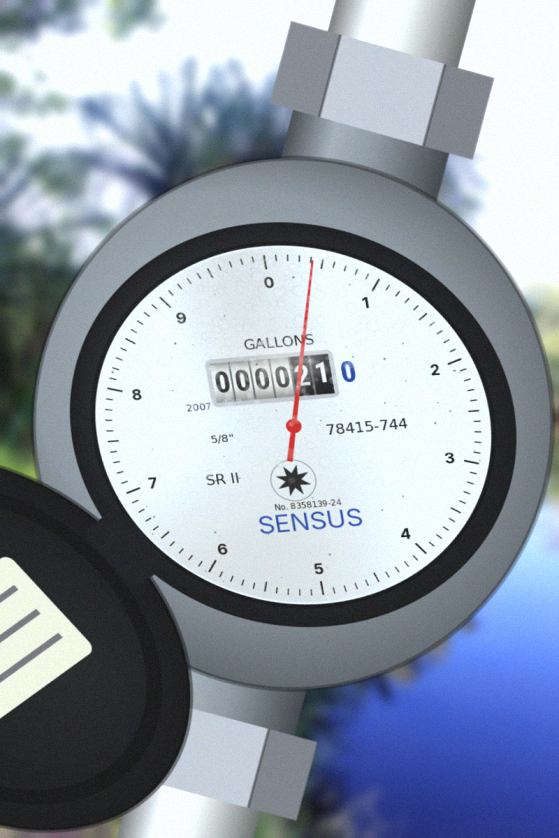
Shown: 210.4gal
